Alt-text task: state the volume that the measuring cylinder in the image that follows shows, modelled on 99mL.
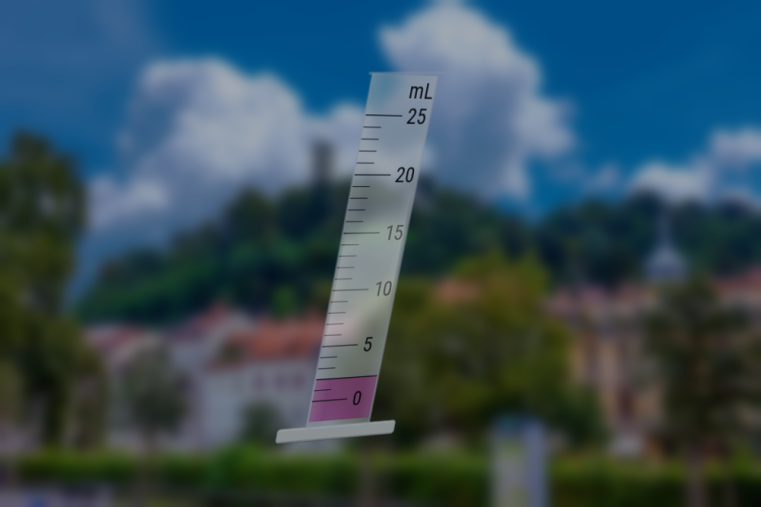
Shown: 2mL
